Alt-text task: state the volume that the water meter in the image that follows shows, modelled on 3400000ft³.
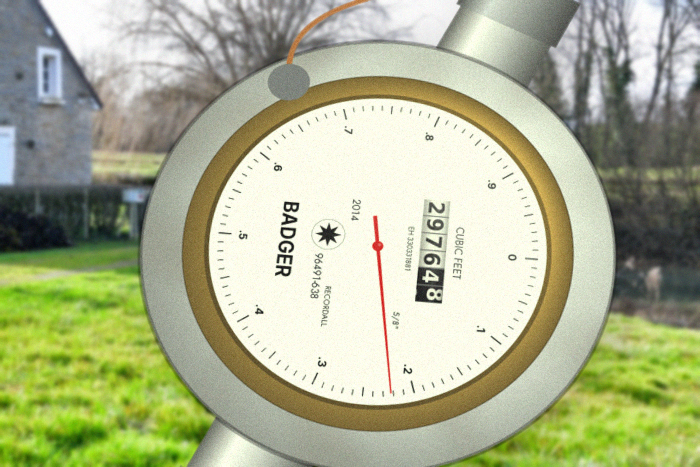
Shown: 297648.22ft³
